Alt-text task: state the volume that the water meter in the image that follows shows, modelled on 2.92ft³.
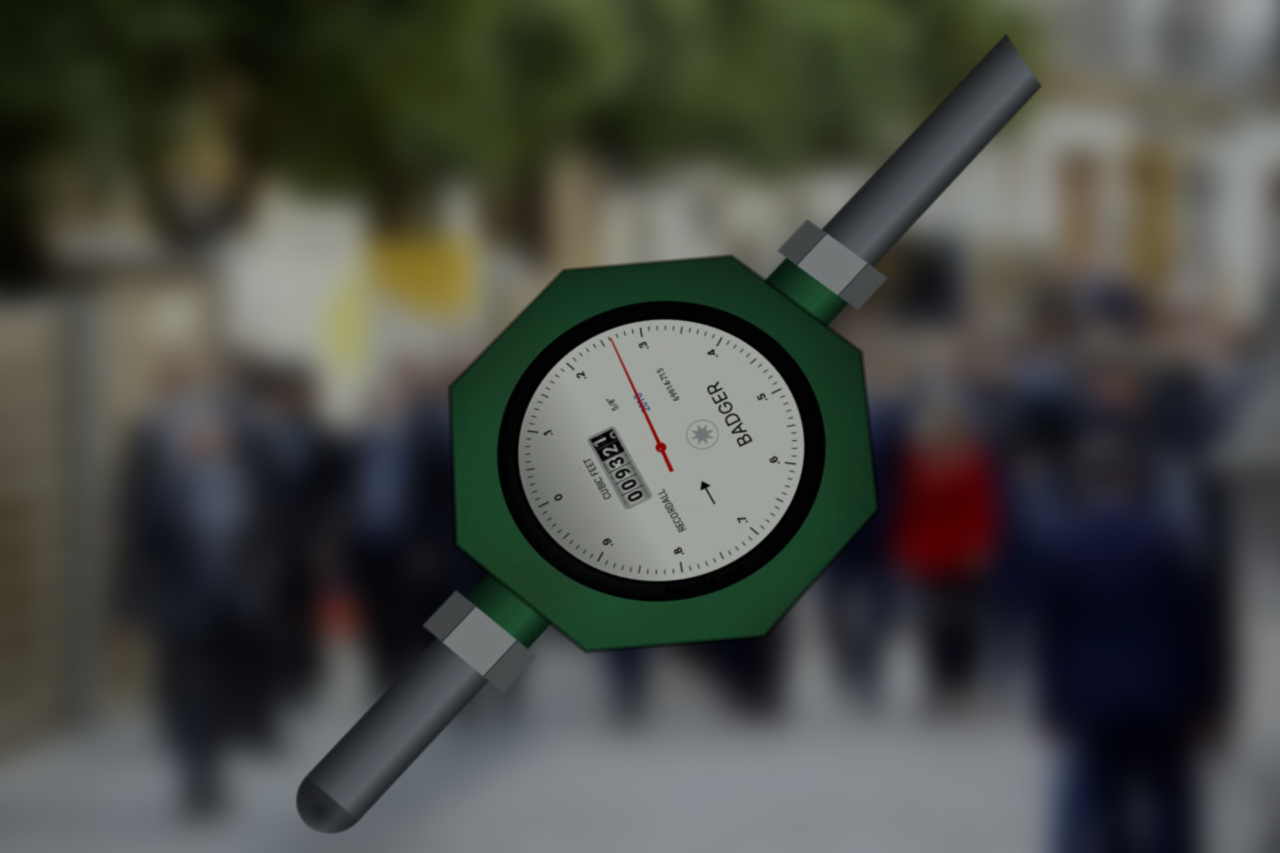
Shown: 9321.26ft³
